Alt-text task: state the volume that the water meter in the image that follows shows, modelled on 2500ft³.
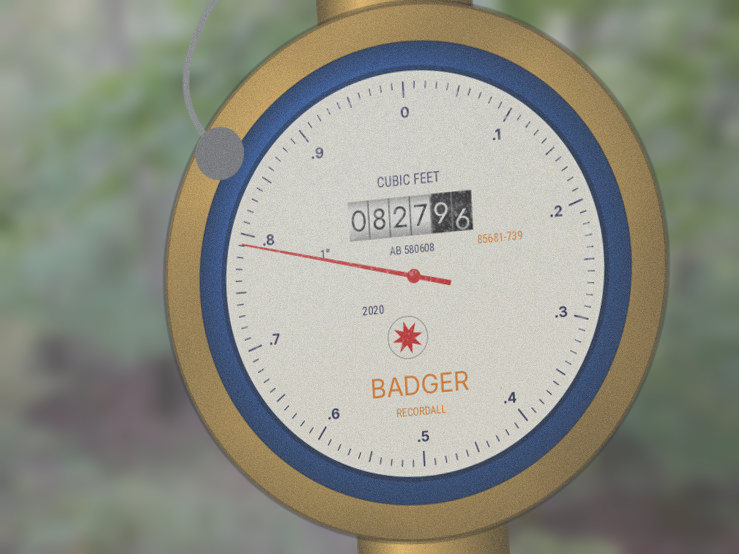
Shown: 82795.79ft³
